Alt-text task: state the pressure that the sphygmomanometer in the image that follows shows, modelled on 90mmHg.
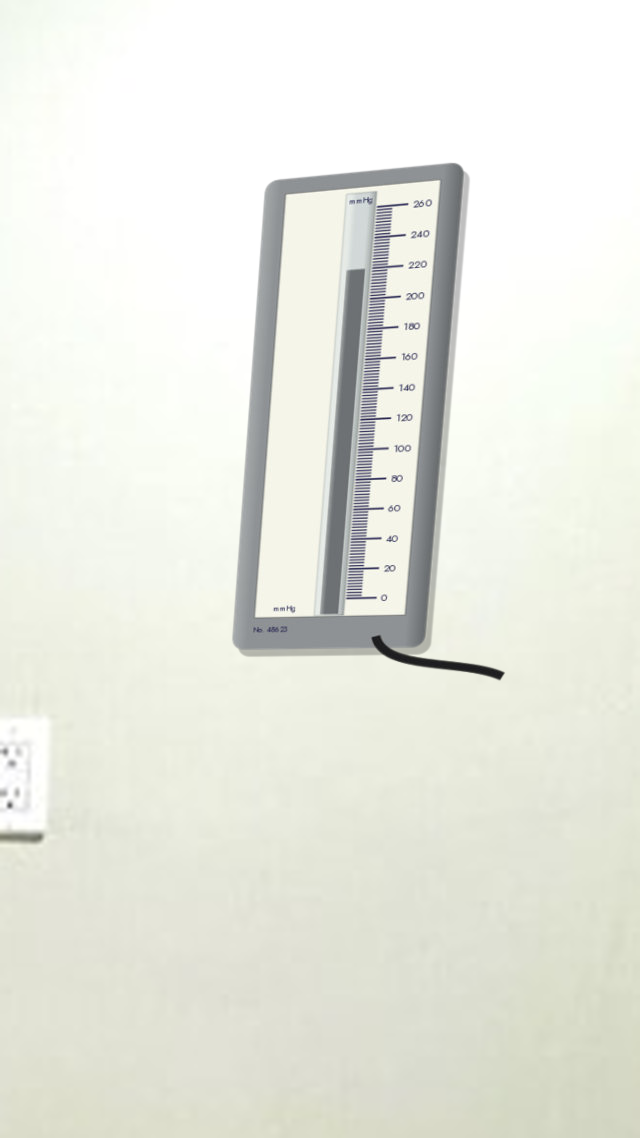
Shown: 220mmHg
